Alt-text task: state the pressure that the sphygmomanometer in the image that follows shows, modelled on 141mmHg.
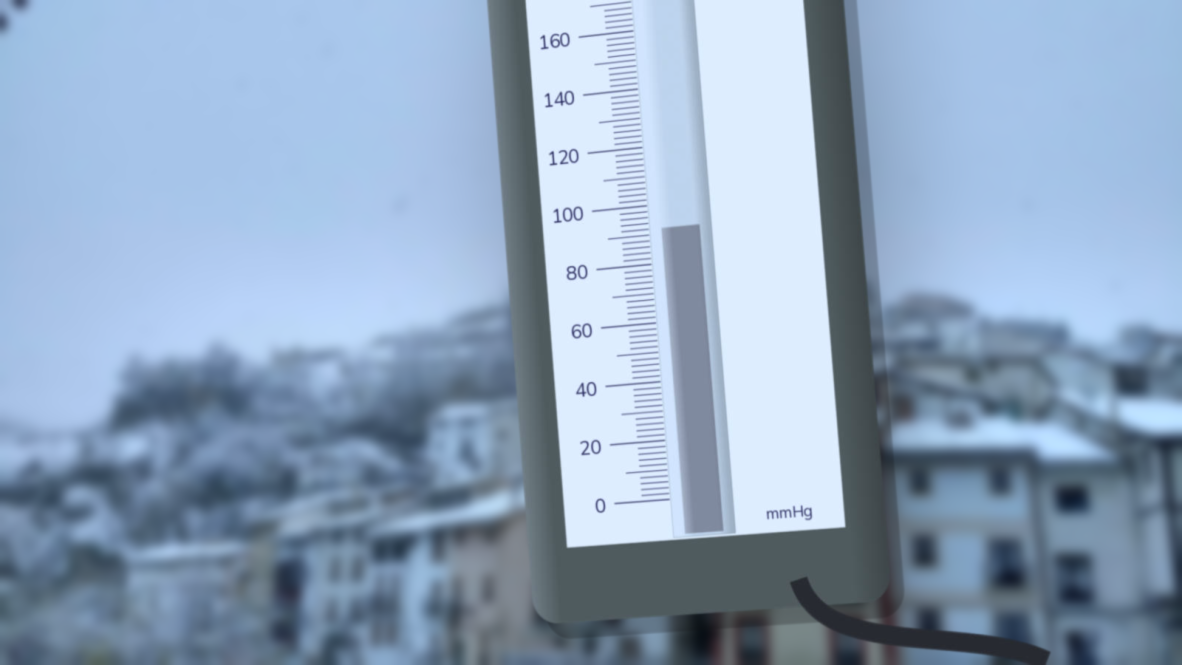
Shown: 92mmHg
